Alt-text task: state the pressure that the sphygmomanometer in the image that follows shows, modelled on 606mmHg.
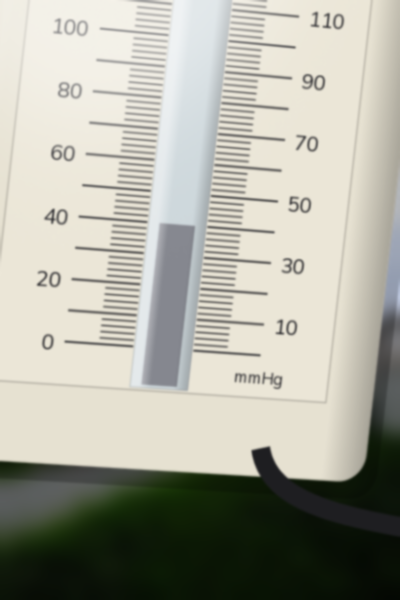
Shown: 40mmHg
